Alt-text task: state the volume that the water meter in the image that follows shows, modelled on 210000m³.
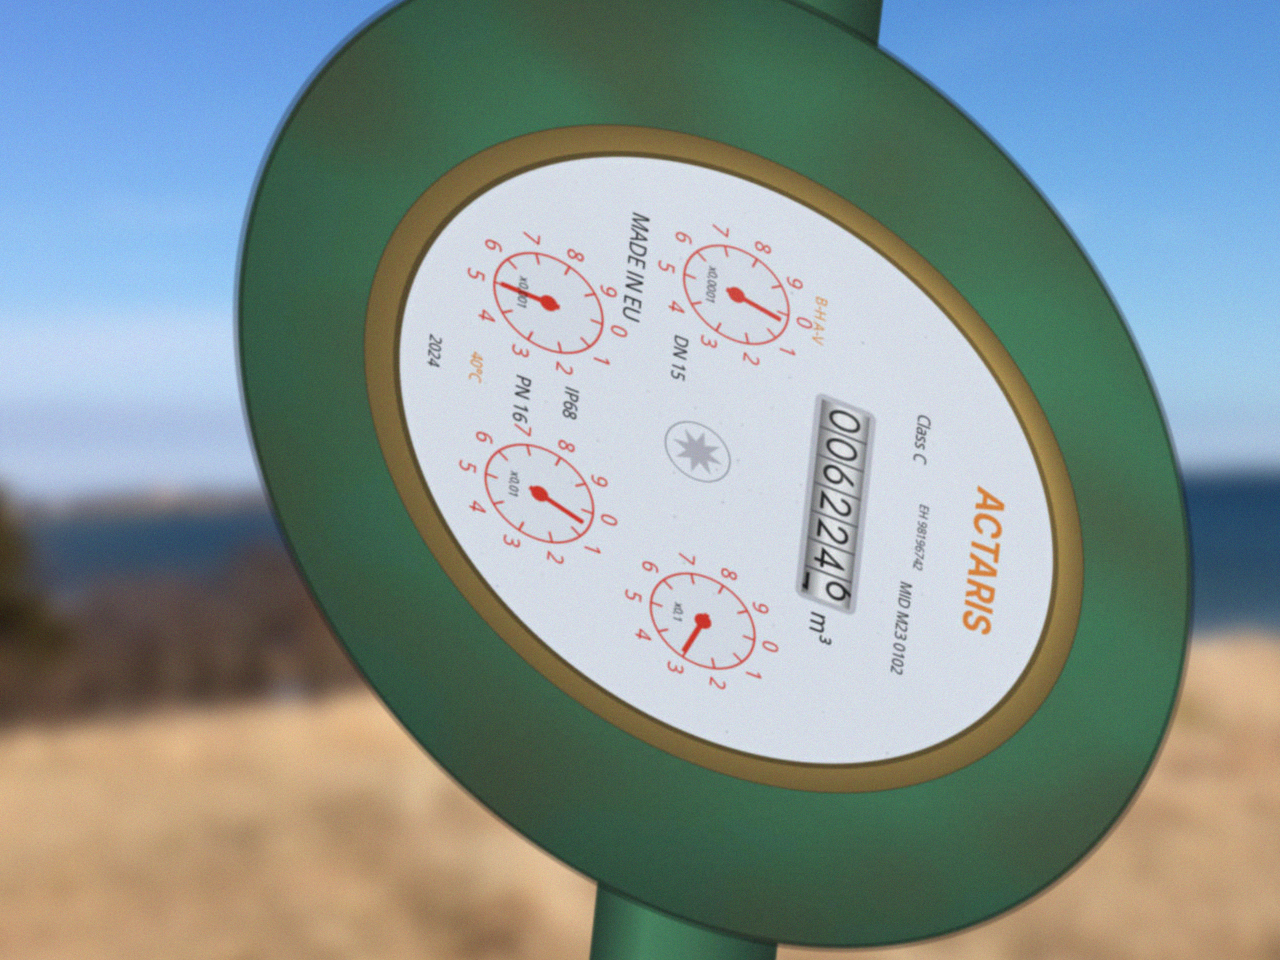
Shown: 62246.3050m³
